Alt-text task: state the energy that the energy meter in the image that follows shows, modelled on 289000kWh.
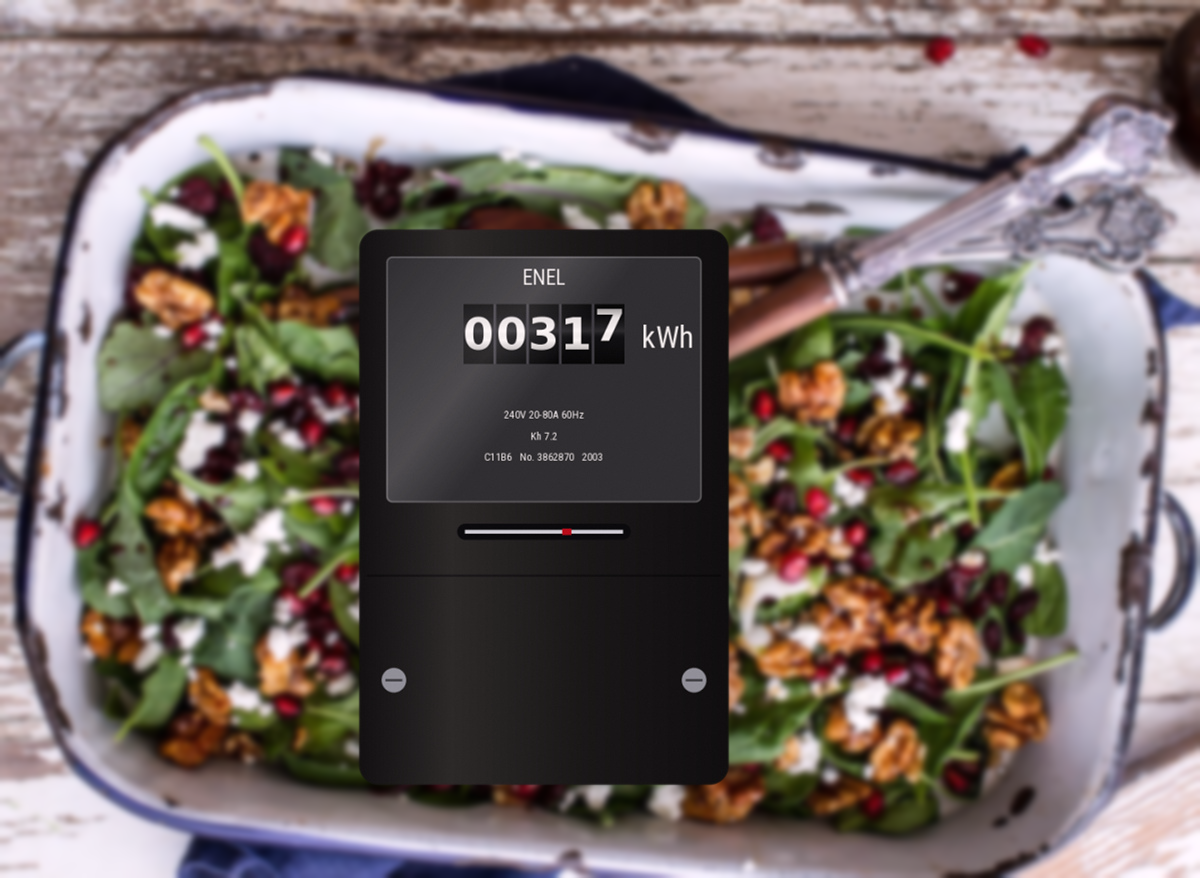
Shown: 317kWh
